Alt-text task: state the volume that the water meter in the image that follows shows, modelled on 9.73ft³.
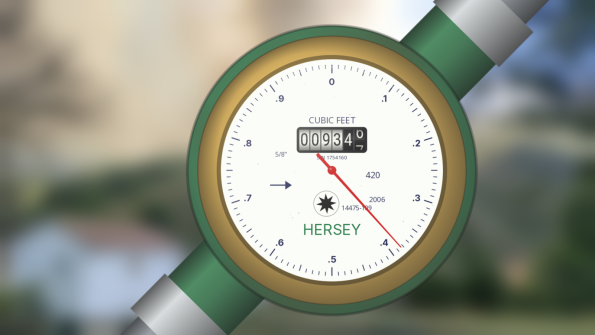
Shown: 9346.38ft³
